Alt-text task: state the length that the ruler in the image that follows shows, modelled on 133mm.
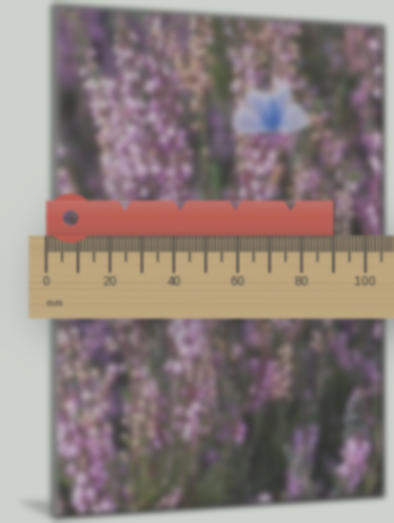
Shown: 90mm
